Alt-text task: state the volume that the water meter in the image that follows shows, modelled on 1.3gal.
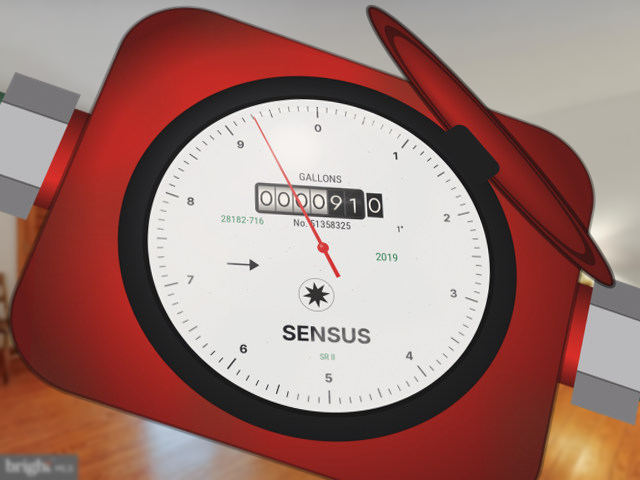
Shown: 909.3gal
